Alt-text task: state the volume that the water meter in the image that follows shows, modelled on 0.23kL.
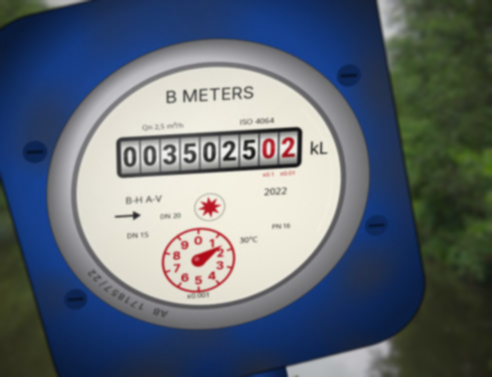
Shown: 35025.021kL
